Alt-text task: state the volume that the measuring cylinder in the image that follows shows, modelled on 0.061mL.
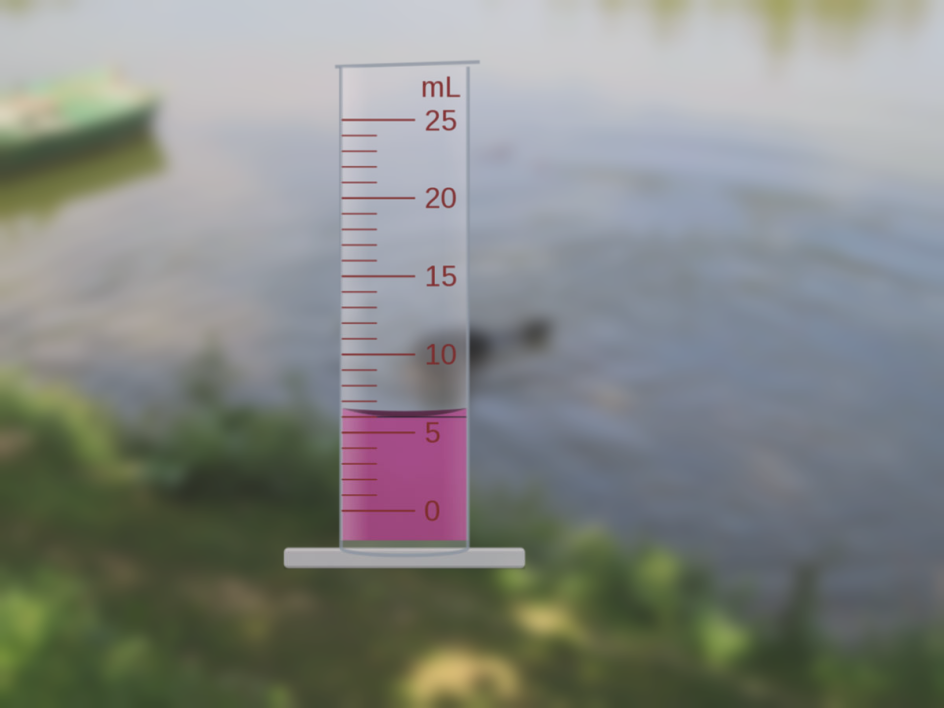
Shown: 6mL
